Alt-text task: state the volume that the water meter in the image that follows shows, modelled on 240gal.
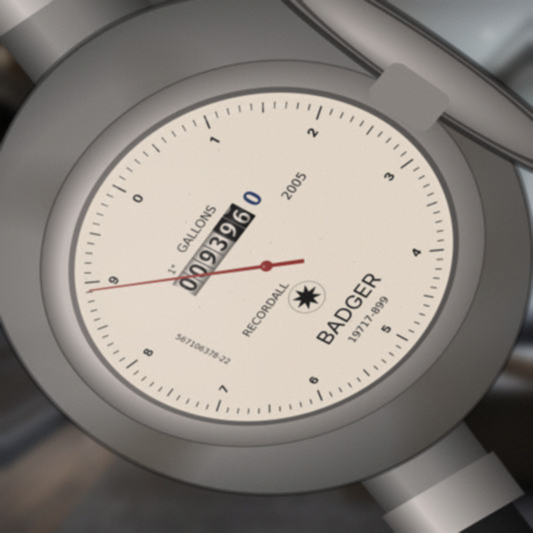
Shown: 93958.9gal
